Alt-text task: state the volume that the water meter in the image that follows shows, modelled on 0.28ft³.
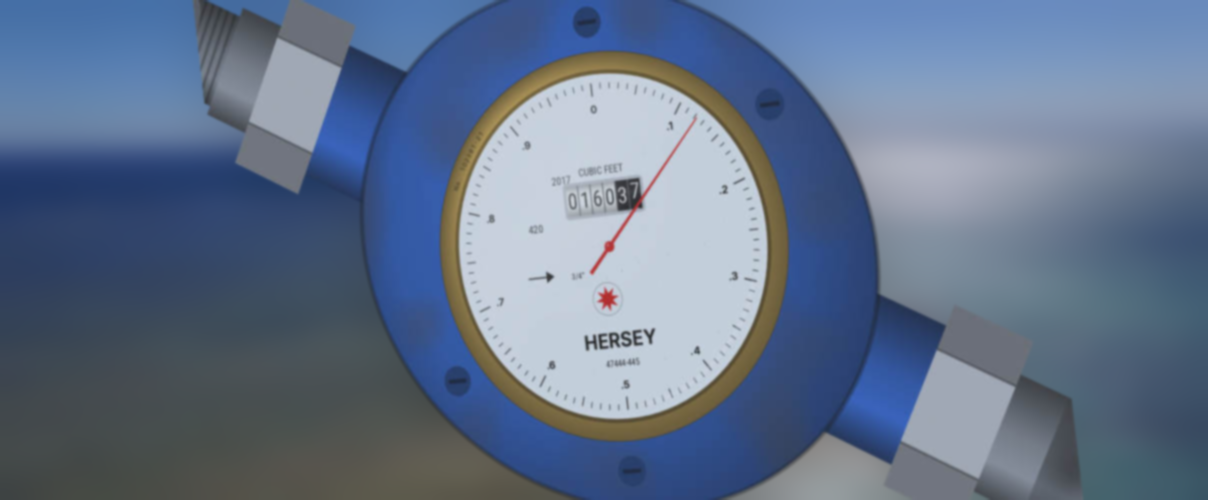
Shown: 16037.12ft³
